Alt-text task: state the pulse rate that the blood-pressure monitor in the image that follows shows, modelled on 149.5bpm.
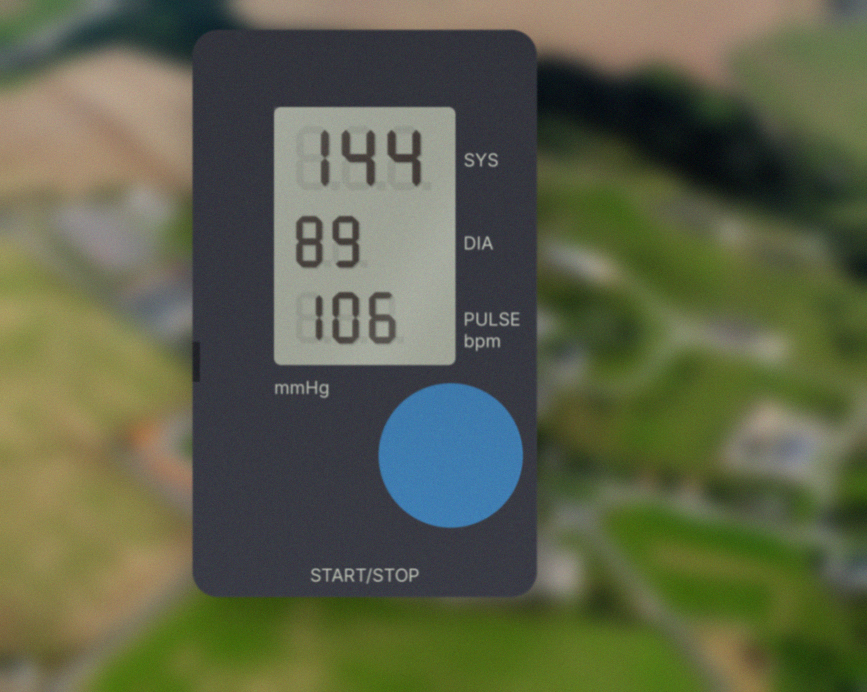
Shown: 106bpm
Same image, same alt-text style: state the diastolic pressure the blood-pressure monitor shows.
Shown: 89mmHg
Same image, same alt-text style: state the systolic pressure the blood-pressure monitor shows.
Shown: 144mmHg
